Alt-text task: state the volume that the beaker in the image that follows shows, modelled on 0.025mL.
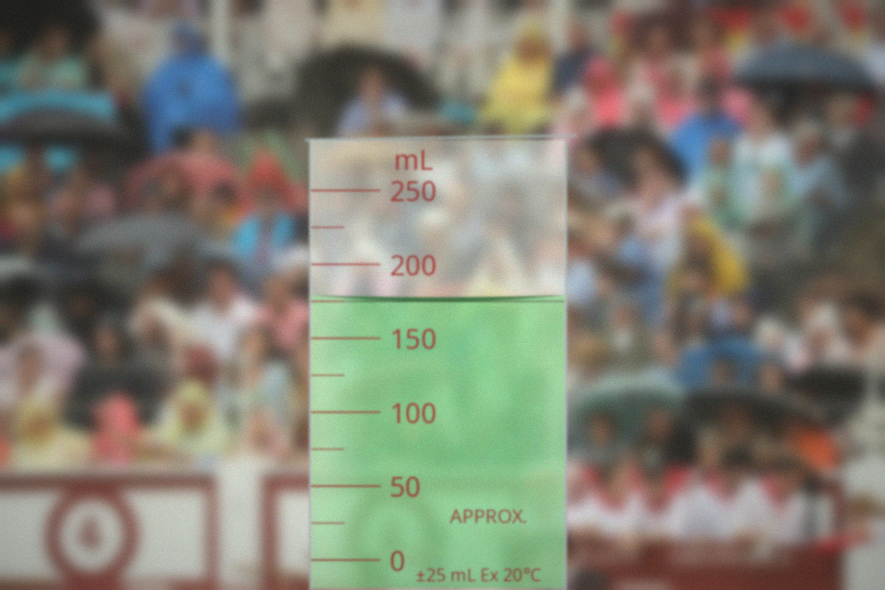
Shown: 175mL
